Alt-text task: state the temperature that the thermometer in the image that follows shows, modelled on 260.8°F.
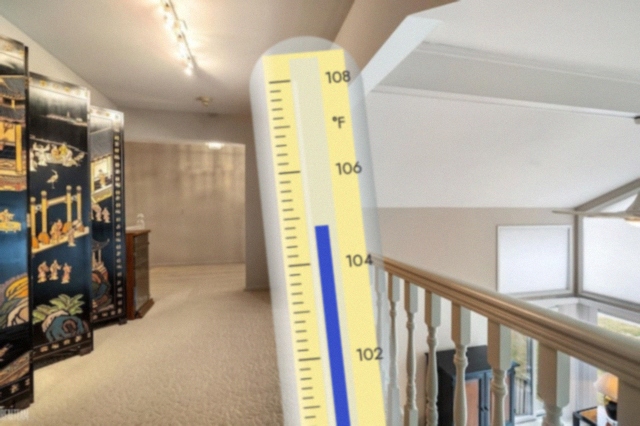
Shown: 104.8°F
